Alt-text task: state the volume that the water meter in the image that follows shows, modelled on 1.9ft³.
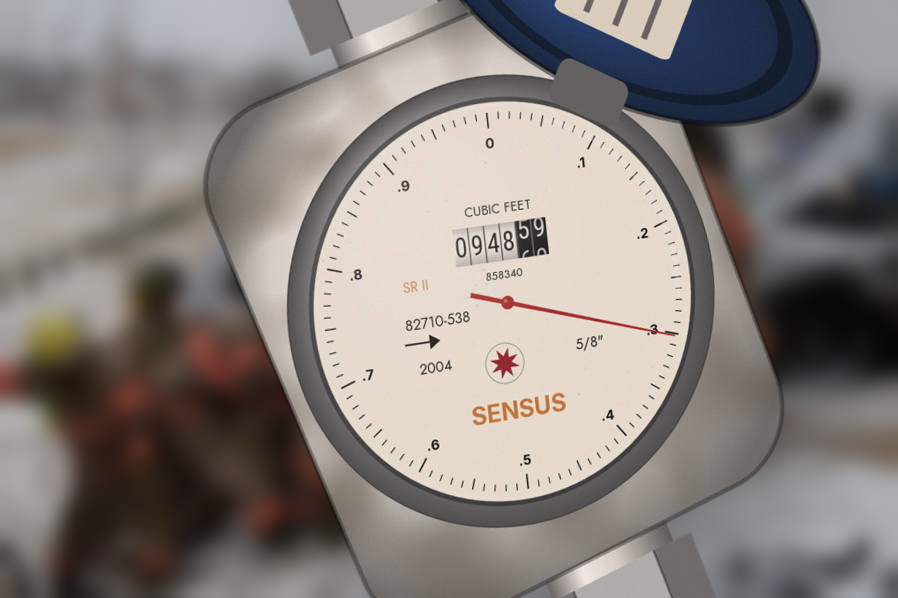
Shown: 94859.30ft³
